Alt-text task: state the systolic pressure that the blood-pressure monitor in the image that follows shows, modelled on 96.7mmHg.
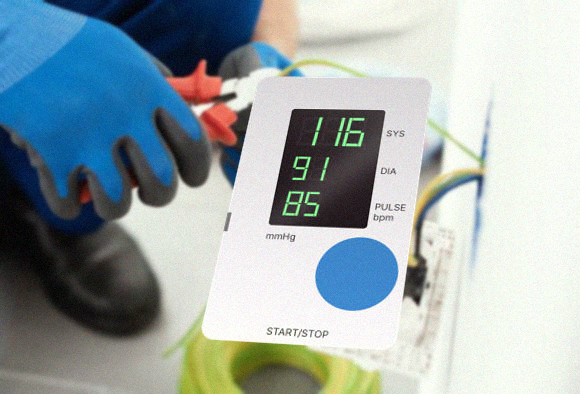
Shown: 116mmHg
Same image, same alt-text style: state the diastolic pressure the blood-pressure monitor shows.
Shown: 91mmHg
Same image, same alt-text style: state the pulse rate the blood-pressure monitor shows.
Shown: 85bpm
